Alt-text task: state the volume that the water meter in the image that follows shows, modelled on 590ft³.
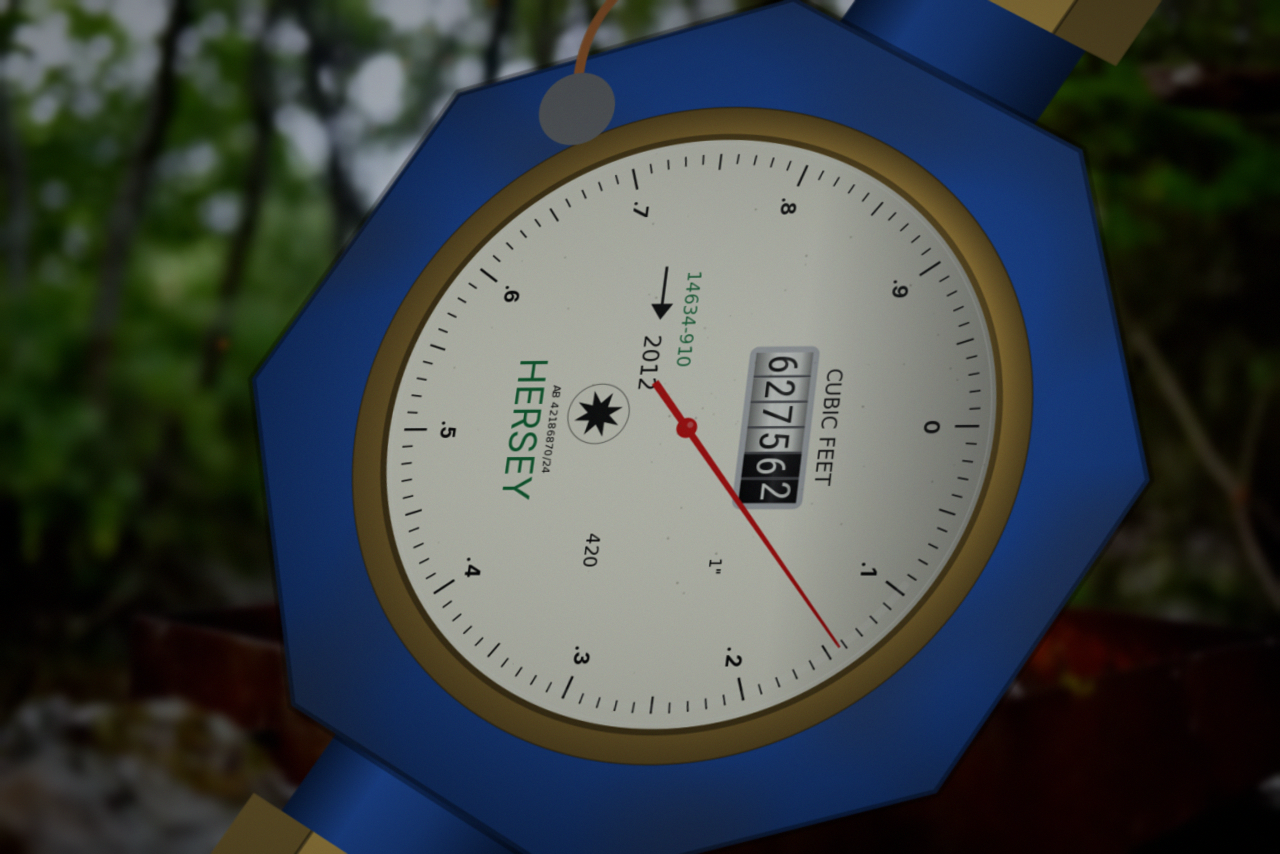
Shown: 627562.14ft³
